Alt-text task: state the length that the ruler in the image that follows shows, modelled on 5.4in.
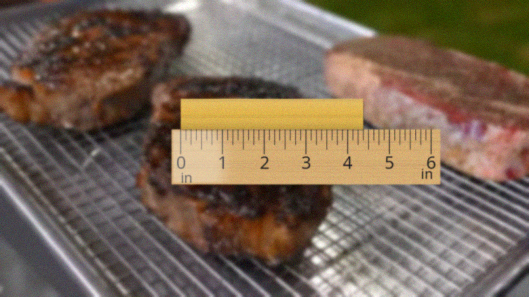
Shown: 4.375in
